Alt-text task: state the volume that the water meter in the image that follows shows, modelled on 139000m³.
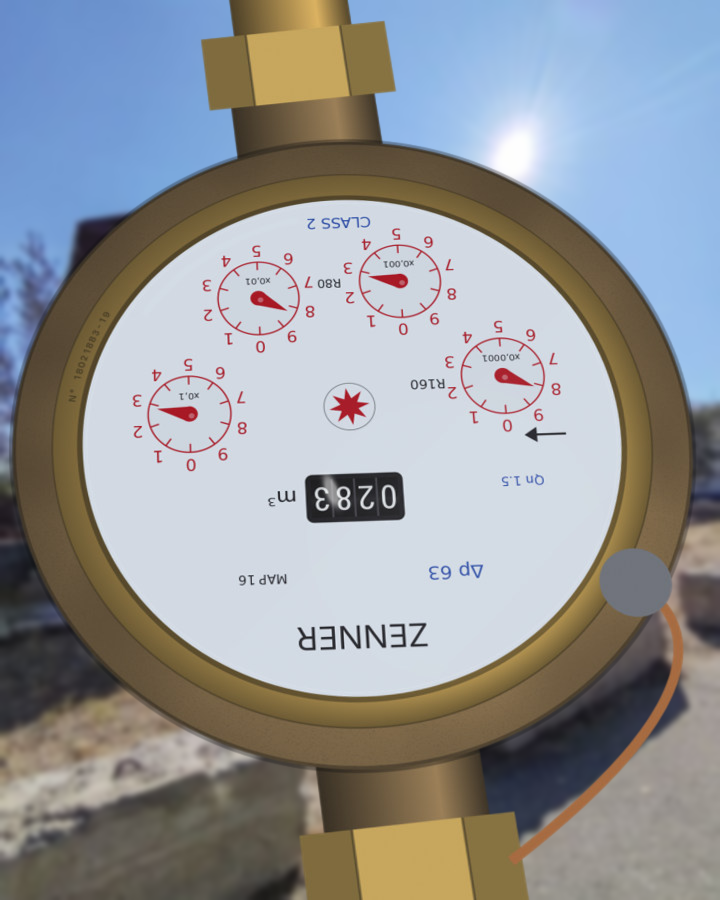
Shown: 283.2828m³
